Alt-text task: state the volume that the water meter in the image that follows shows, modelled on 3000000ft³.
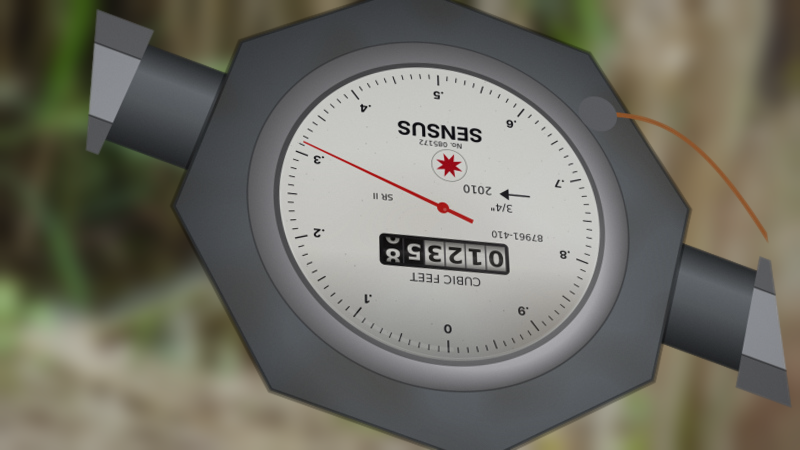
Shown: 12358.31ft³
